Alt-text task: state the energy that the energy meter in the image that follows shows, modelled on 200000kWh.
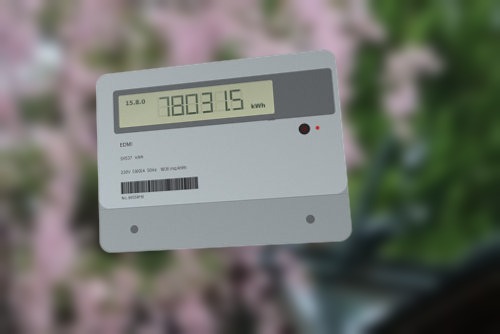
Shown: 78031.5kWh
